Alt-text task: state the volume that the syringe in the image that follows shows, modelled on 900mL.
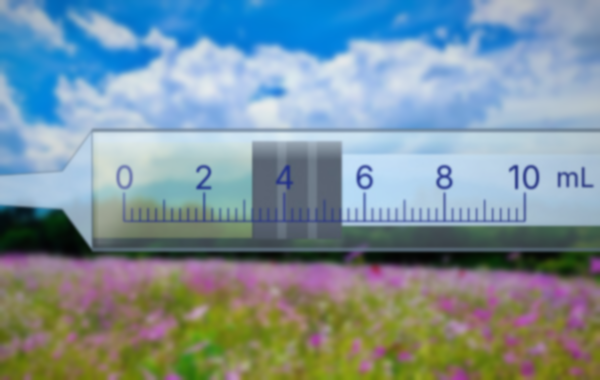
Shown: 3.2mL
